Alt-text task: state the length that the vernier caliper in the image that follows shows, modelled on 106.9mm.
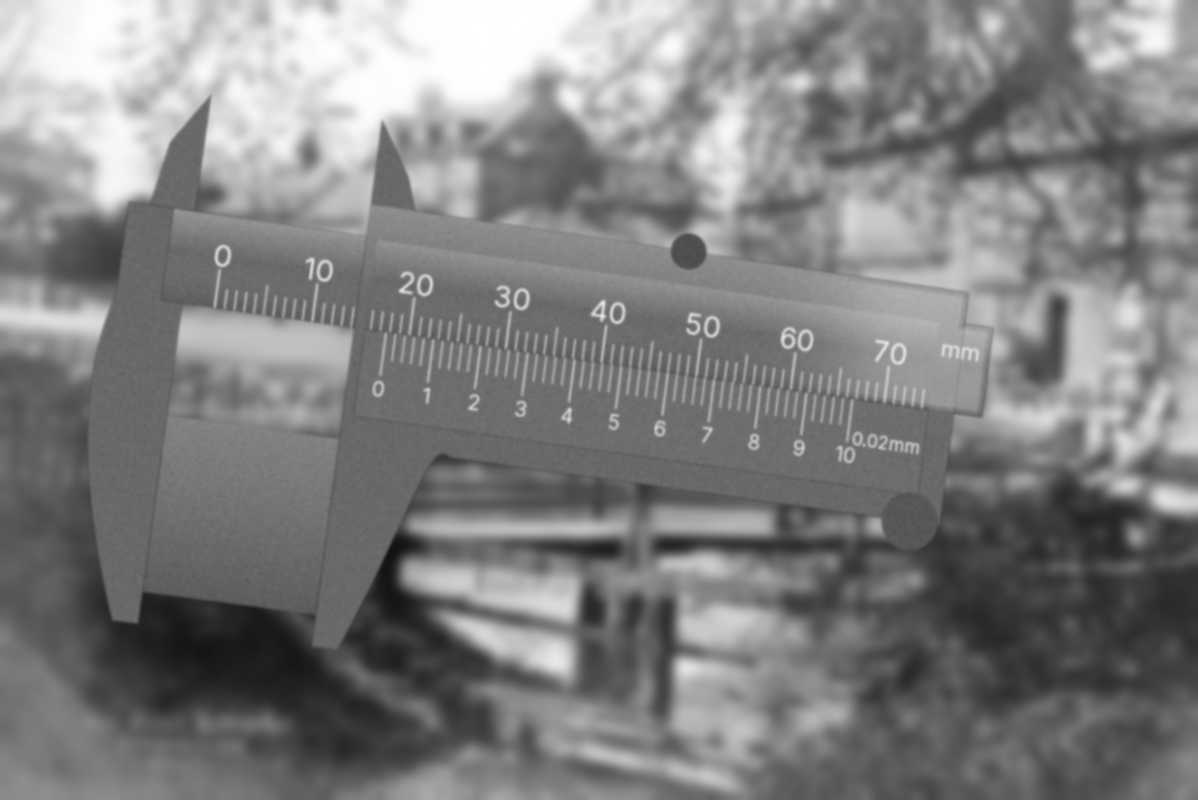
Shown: 17.6mm
